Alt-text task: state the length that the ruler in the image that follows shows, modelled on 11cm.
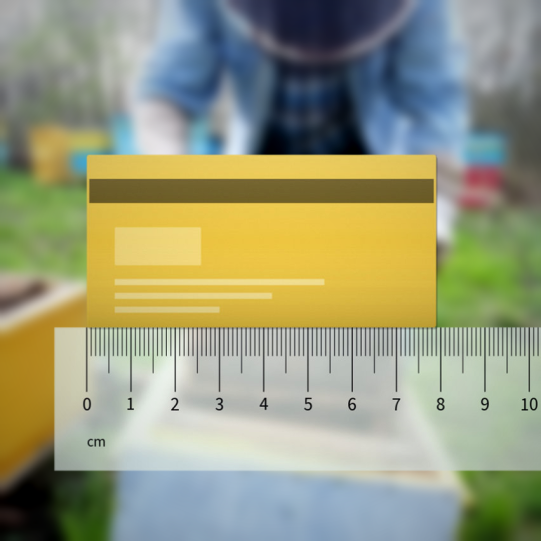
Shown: 7.9cm
